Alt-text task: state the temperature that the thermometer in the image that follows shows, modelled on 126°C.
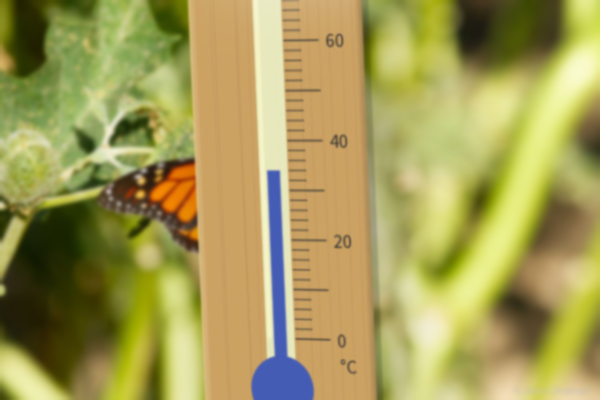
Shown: 34°C
